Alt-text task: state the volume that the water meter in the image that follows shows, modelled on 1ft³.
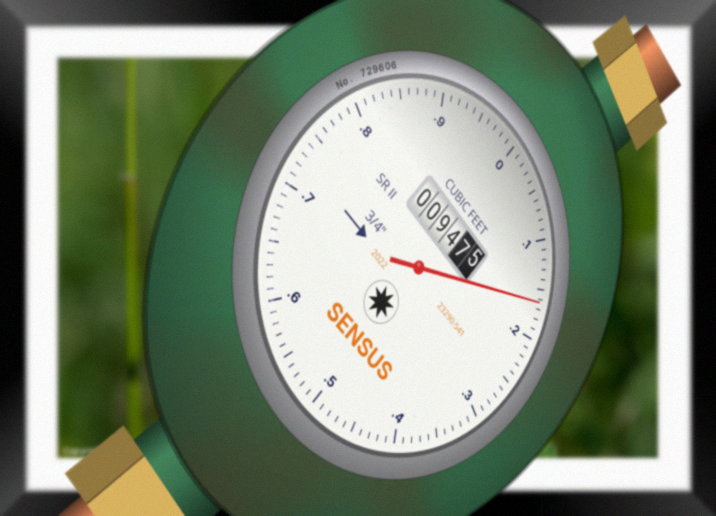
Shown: 9475.16ft³
